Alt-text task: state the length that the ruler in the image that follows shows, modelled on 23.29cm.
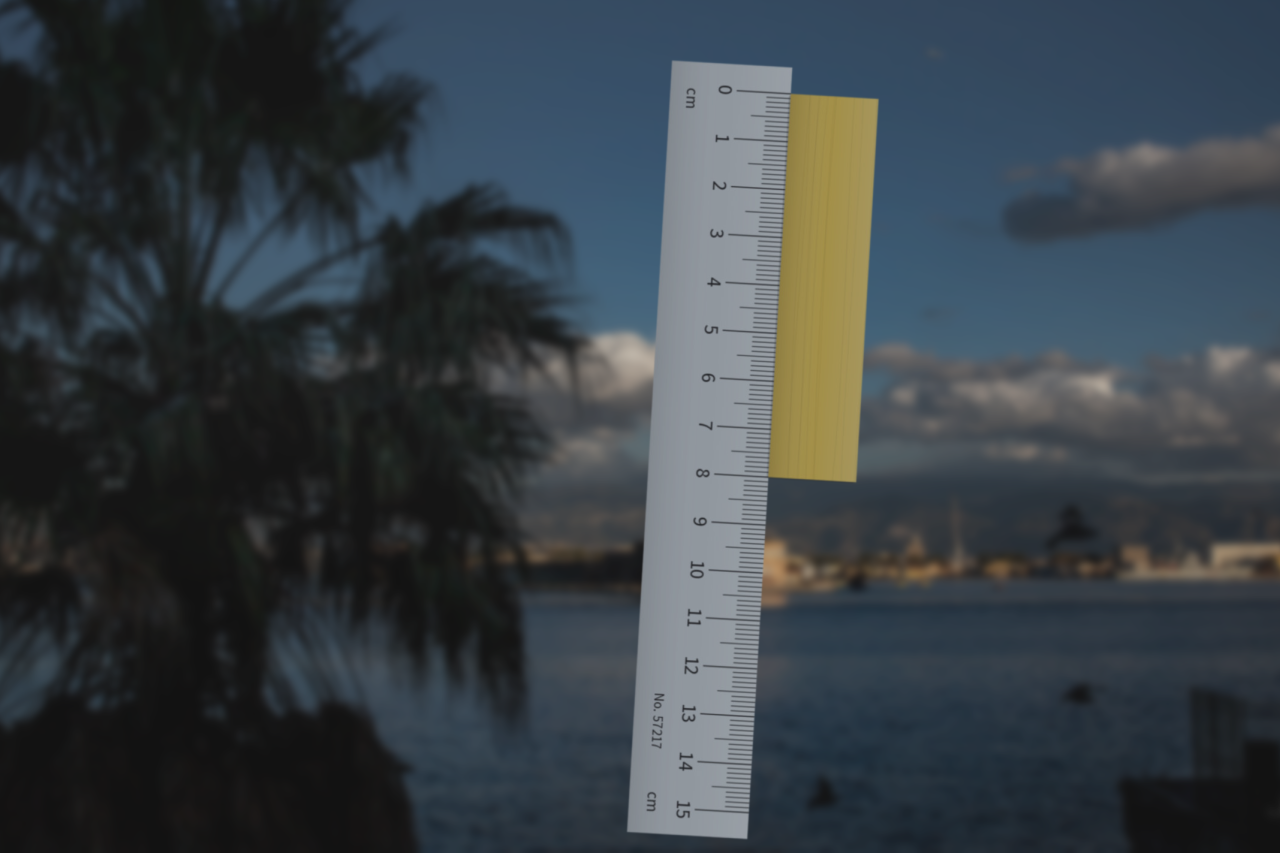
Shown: 8cm
